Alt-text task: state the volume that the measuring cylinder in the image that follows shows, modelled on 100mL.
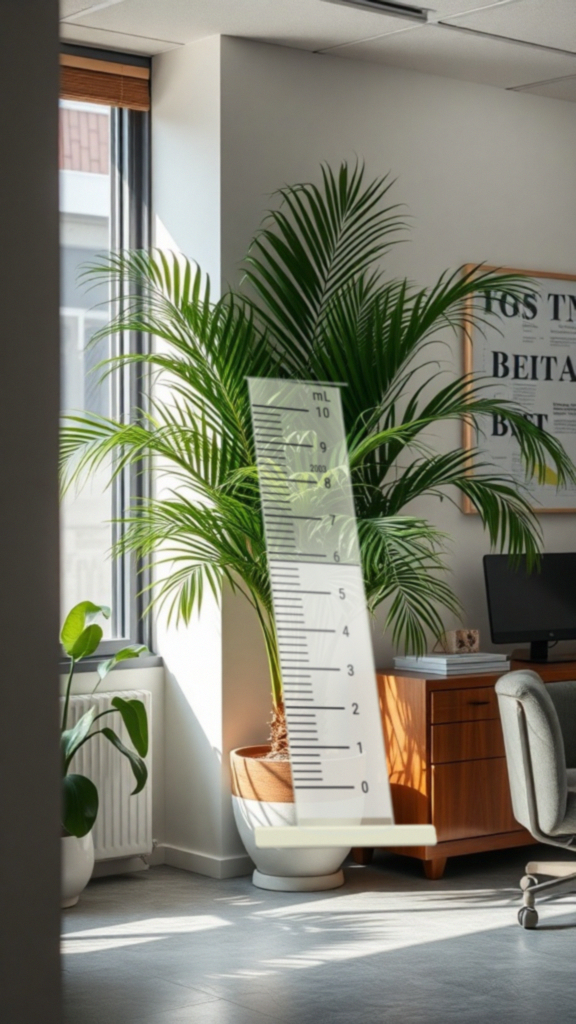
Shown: 5.8mL
